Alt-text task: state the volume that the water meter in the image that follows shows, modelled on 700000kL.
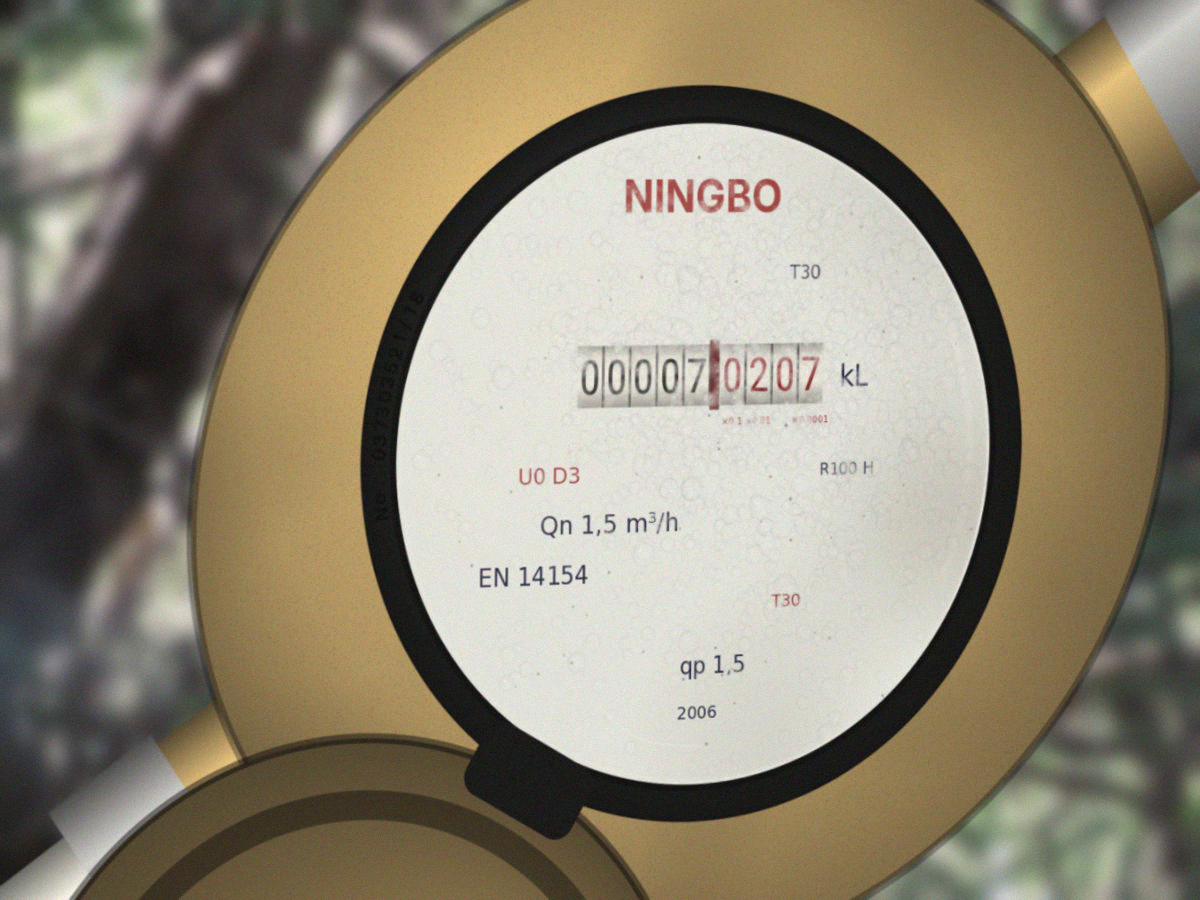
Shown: 7.0207kL
